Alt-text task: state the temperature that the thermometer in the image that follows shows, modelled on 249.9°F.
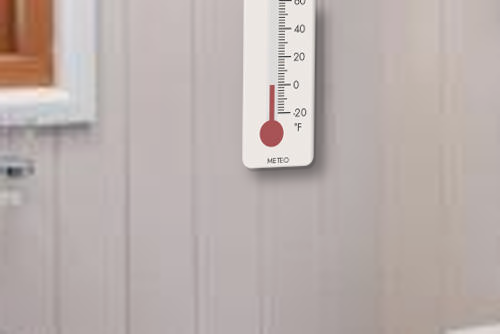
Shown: 0°F
